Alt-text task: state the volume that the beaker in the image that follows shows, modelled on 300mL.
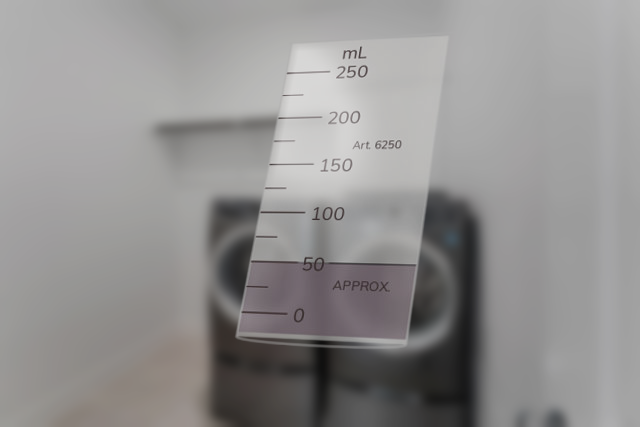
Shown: 50mL
